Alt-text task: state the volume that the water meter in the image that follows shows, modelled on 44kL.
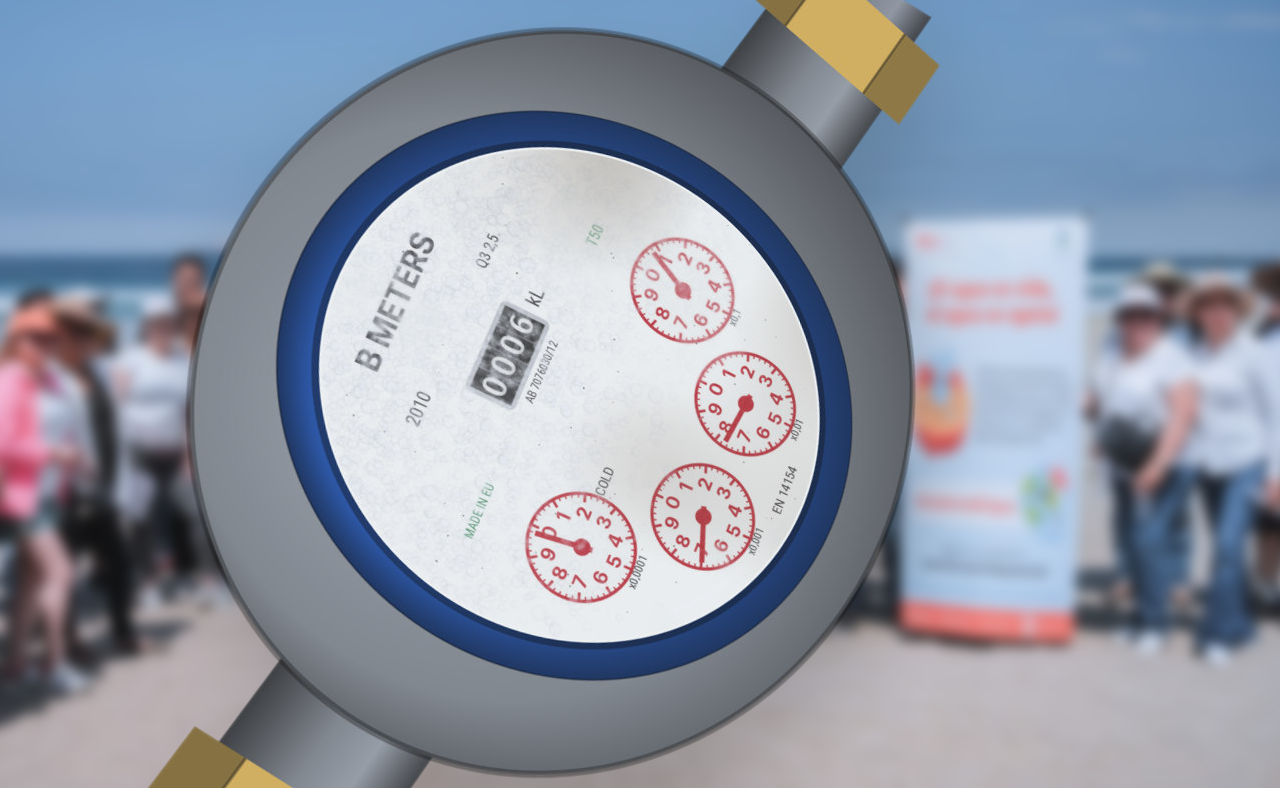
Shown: 6.0769kL
